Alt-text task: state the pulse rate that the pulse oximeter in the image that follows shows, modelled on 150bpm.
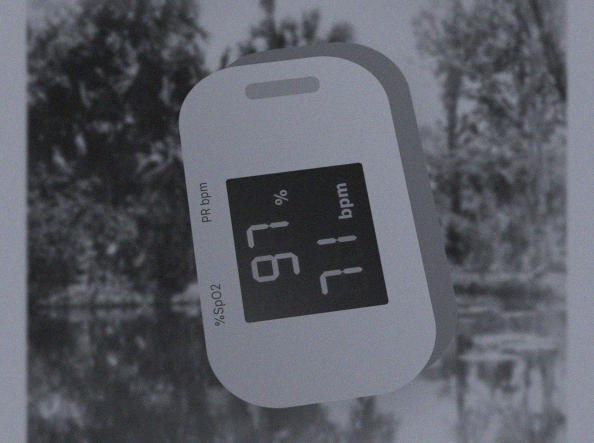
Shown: 71bpm
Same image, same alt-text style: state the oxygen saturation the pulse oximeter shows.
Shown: 97%
